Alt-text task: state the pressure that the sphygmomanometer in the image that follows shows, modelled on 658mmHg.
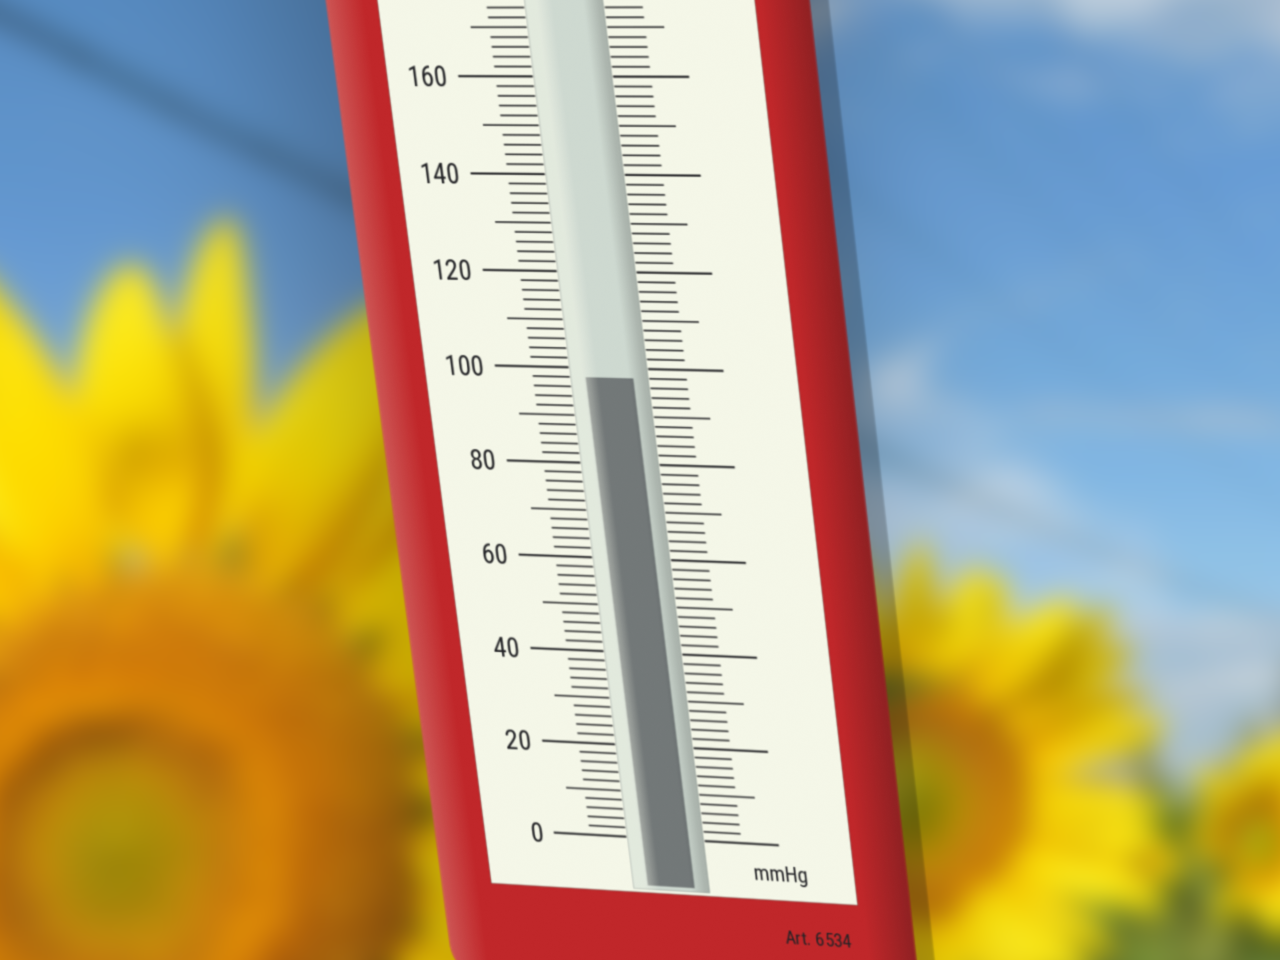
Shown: 98mmHg
